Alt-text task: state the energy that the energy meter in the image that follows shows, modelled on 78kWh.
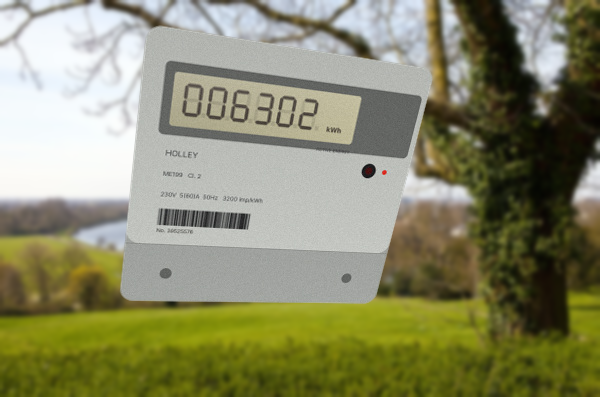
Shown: 6302kWh
